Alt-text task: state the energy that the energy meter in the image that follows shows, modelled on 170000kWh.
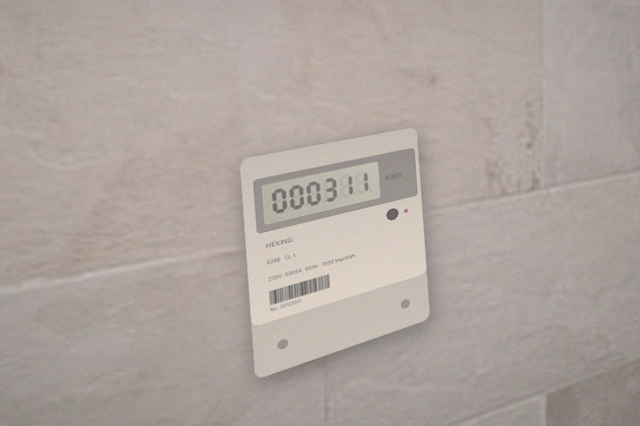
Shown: 311kWh
